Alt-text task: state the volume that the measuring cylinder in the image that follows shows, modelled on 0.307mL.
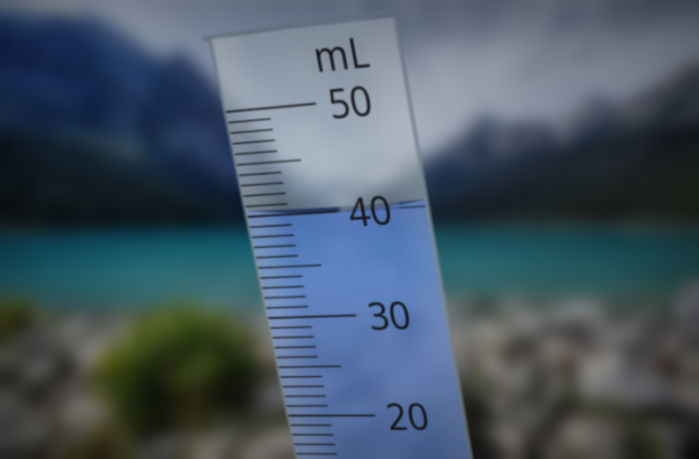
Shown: 40mL
